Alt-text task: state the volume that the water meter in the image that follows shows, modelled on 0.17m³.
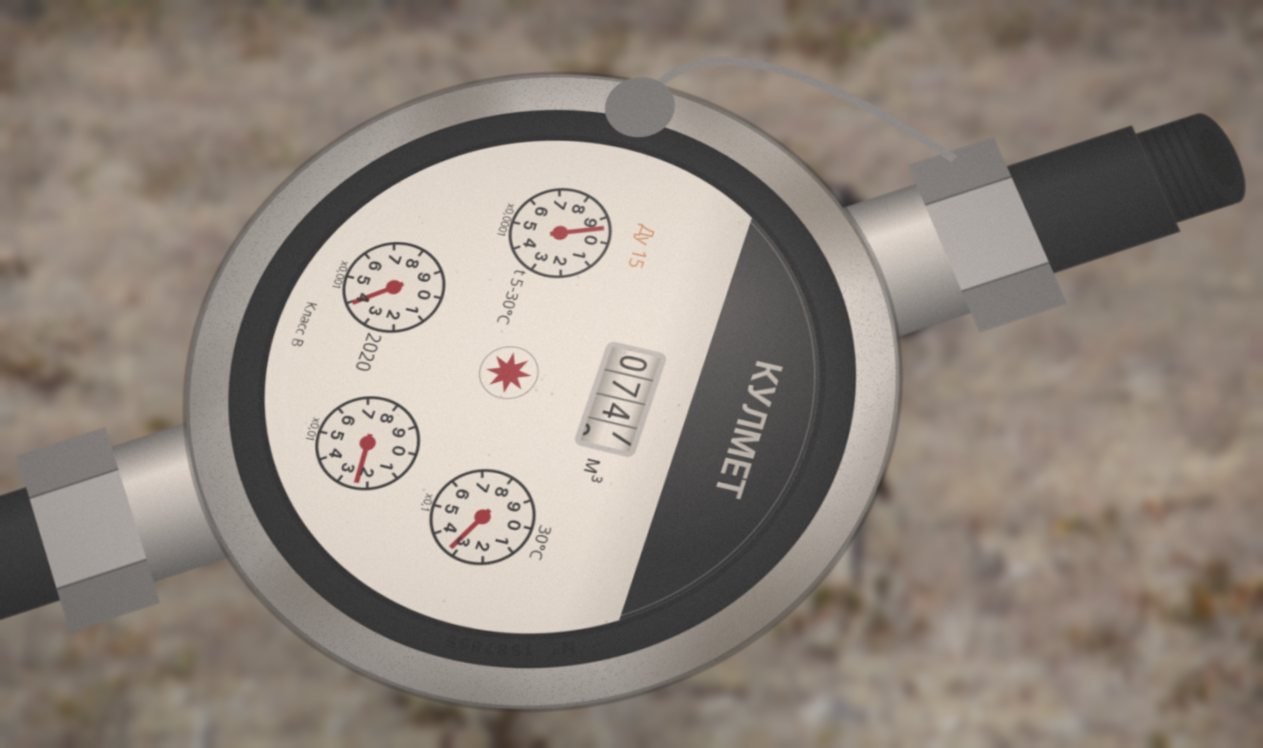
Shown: 747.3239m³
